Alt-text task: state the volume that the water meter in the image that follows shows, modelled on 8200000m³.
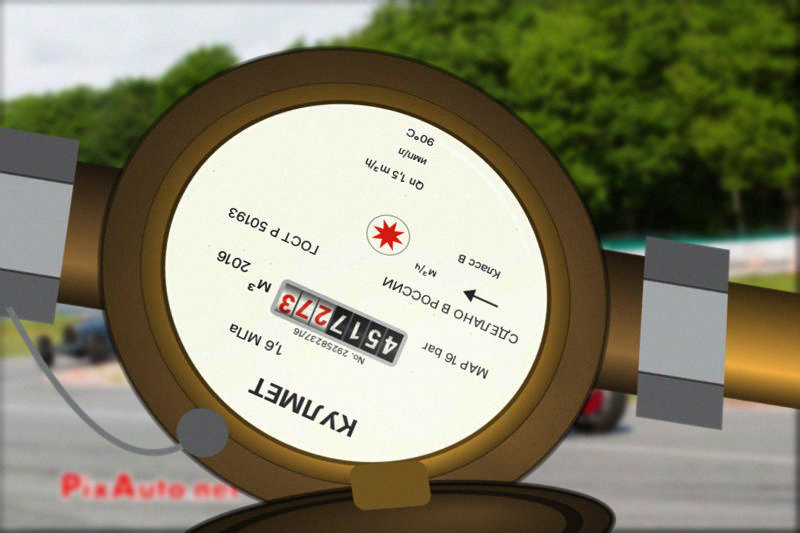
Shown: 4517.273m³
